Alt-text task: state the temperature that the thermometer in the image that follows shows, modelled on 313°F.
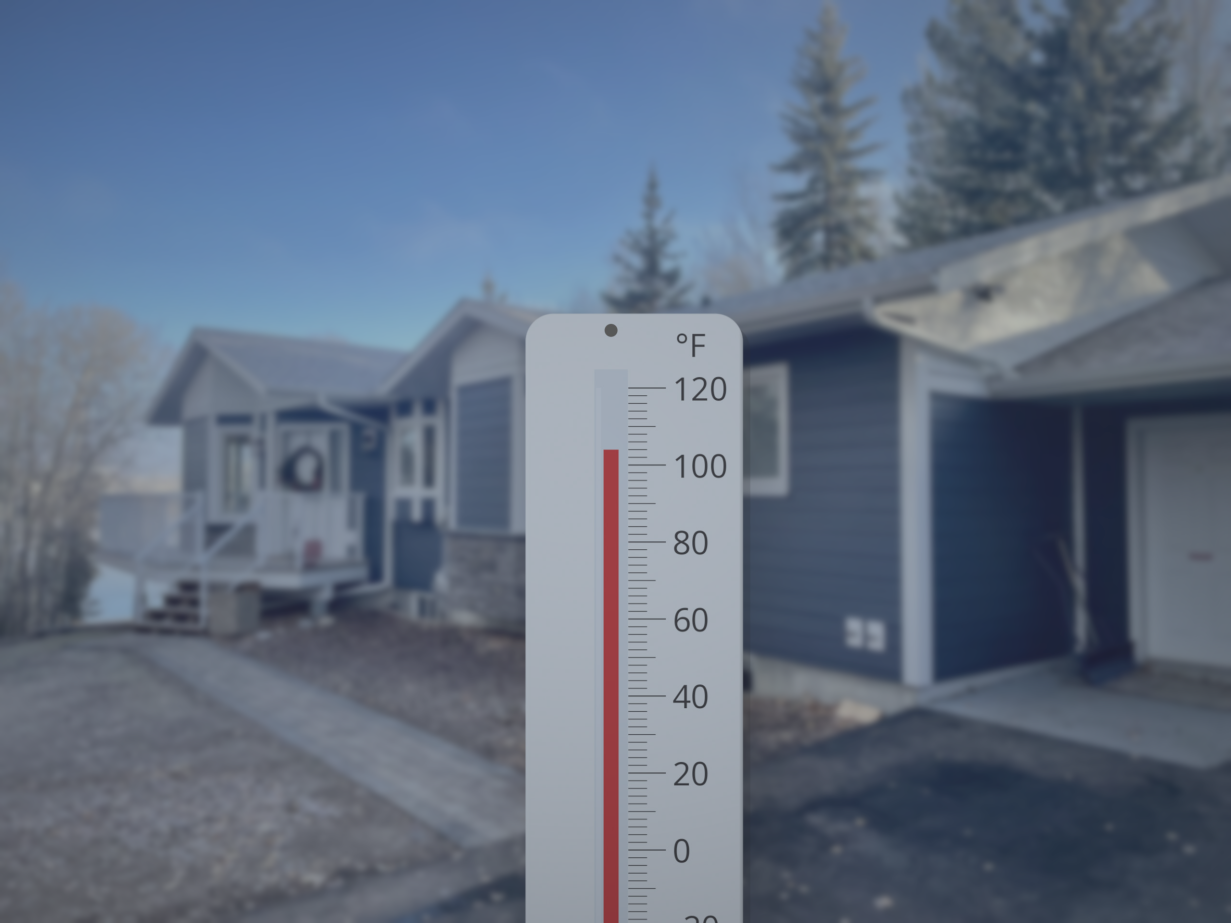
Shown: 104°F
